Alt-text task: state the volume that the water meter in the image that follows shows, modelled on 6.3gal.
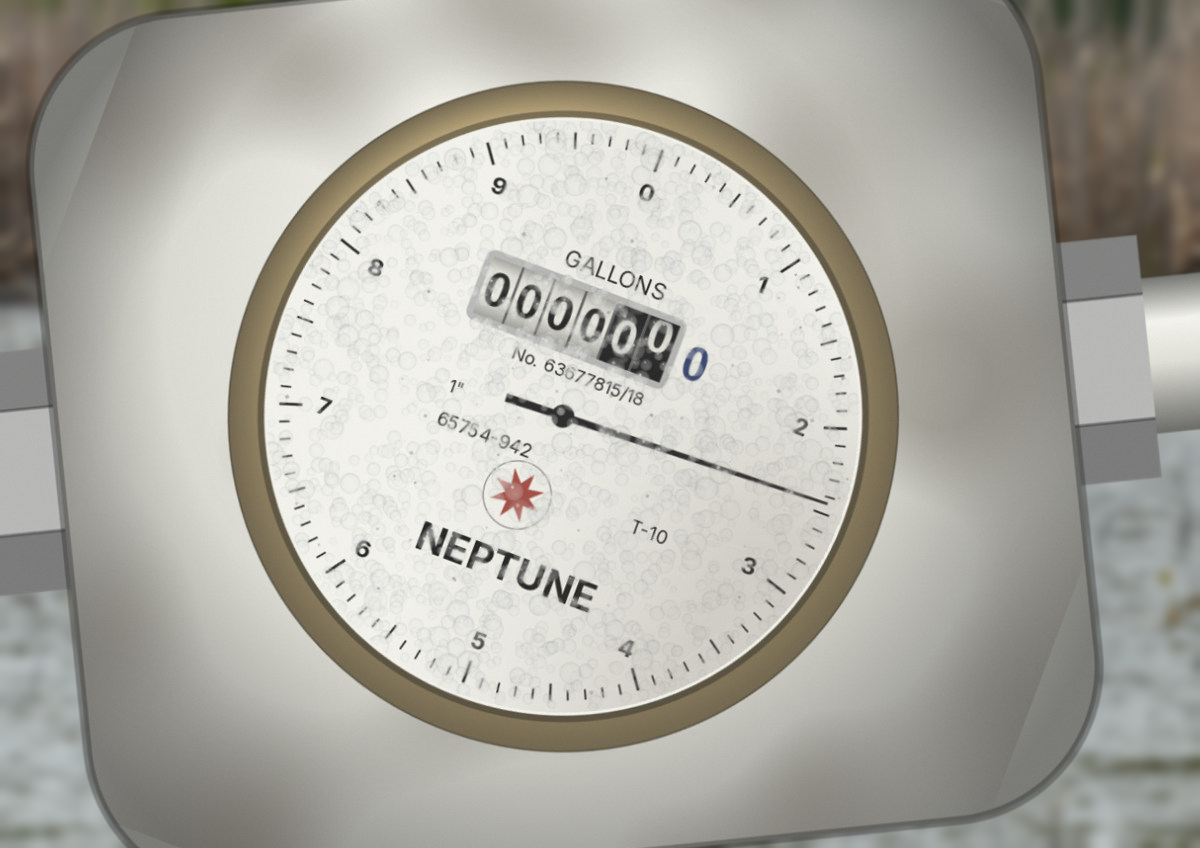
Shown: 2.4gal
